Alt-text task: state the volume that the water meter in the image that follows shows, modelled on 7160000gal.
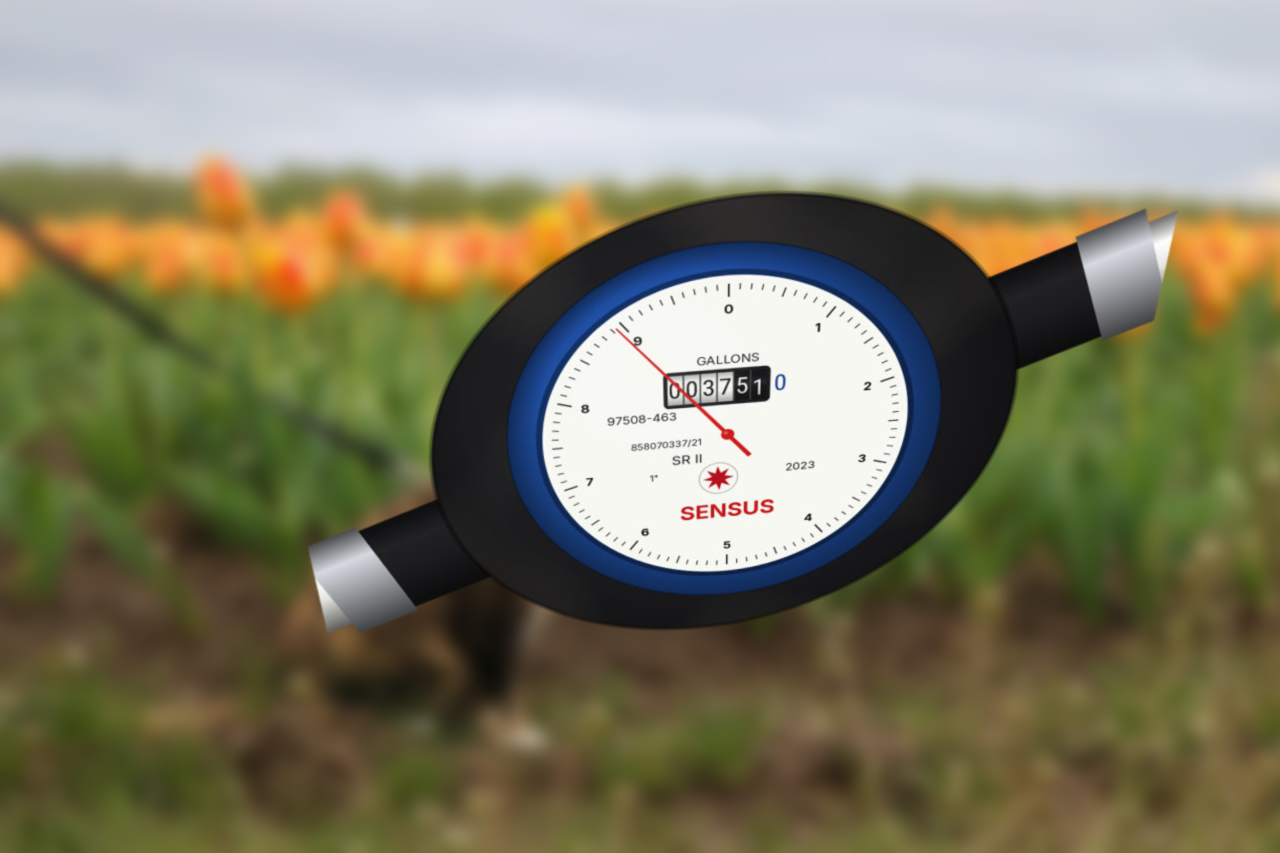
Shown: 37508.9gal
